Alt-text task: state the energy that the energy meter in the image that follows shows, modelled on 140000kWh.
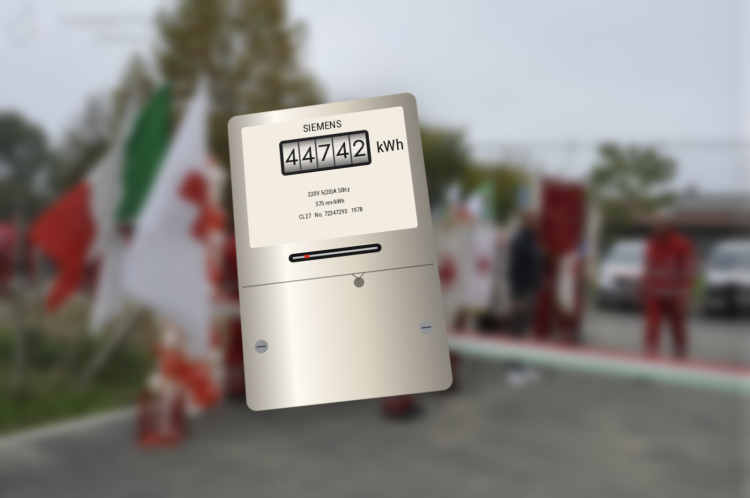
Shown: 44742kWh
